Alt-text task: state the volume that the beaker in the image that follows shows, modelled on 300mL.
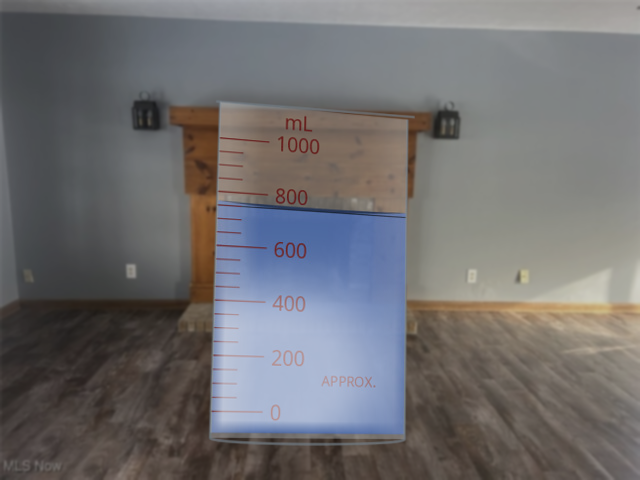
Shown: 750mL
